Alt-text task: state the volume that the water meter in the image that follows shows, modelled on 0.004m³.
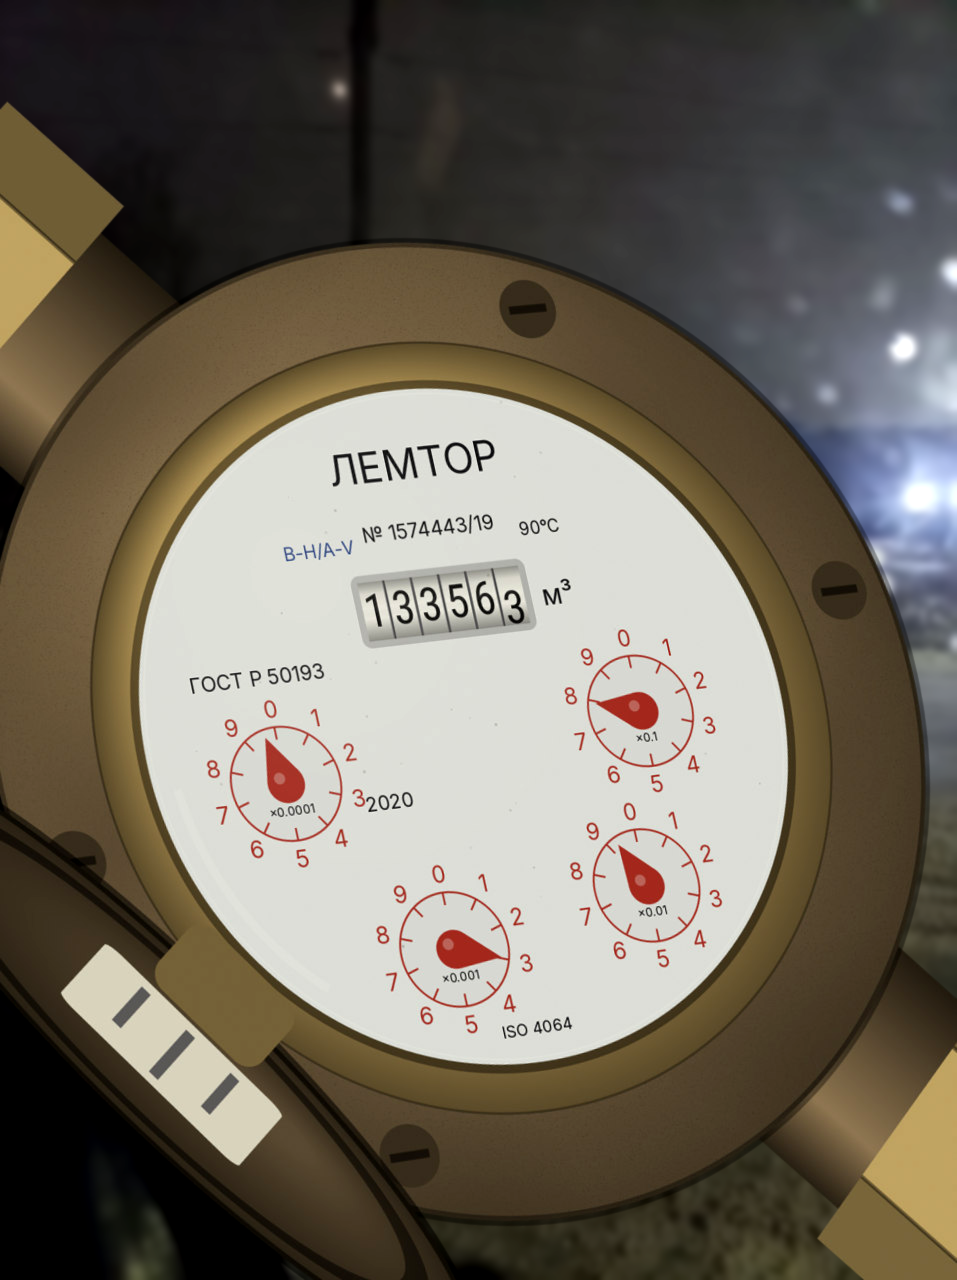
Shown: 133562.7929m³
